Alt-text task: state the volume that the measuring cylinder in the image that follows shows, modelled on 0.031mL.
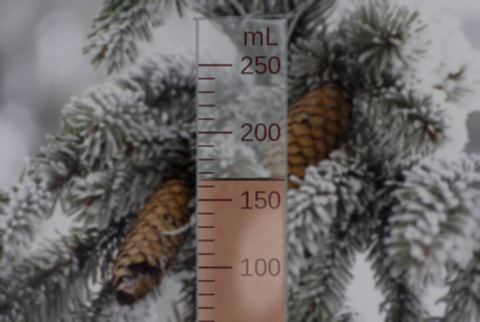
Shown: 165mL
